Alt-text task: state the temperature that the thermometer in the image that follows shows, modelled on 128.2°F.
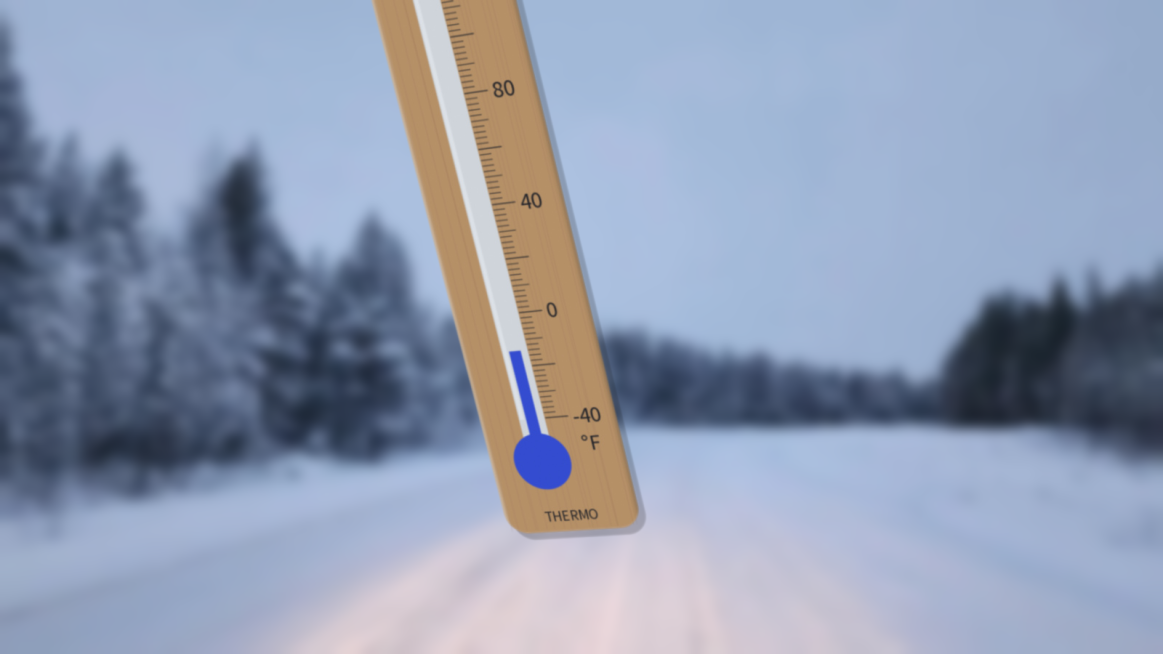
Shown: -14°F
